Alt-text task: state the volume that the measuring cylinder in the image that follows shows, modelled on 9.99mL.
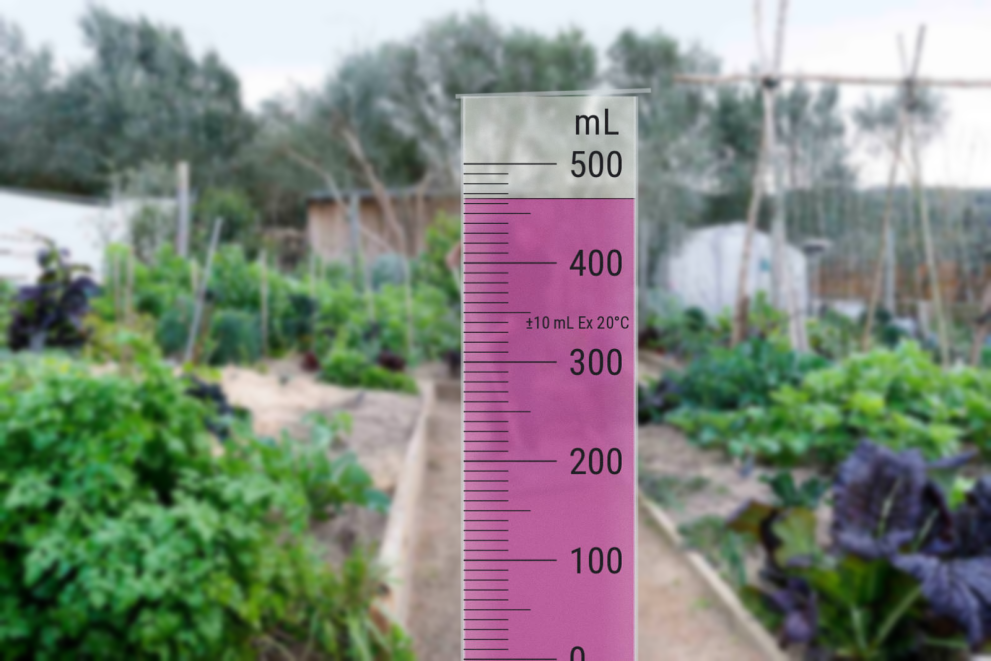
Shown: 465mL
